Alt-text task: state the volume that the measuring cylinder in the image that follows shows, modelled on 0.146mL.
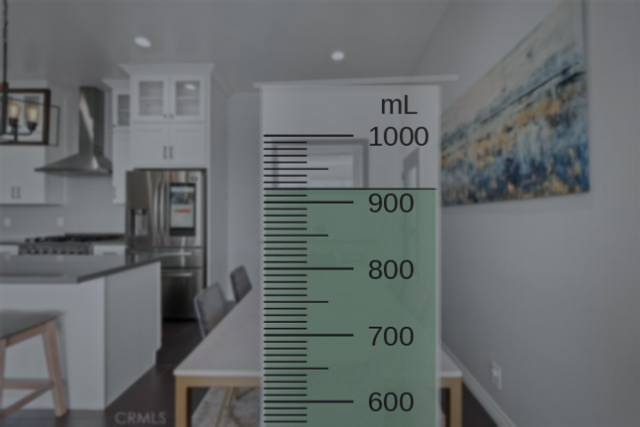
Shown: 920mL
